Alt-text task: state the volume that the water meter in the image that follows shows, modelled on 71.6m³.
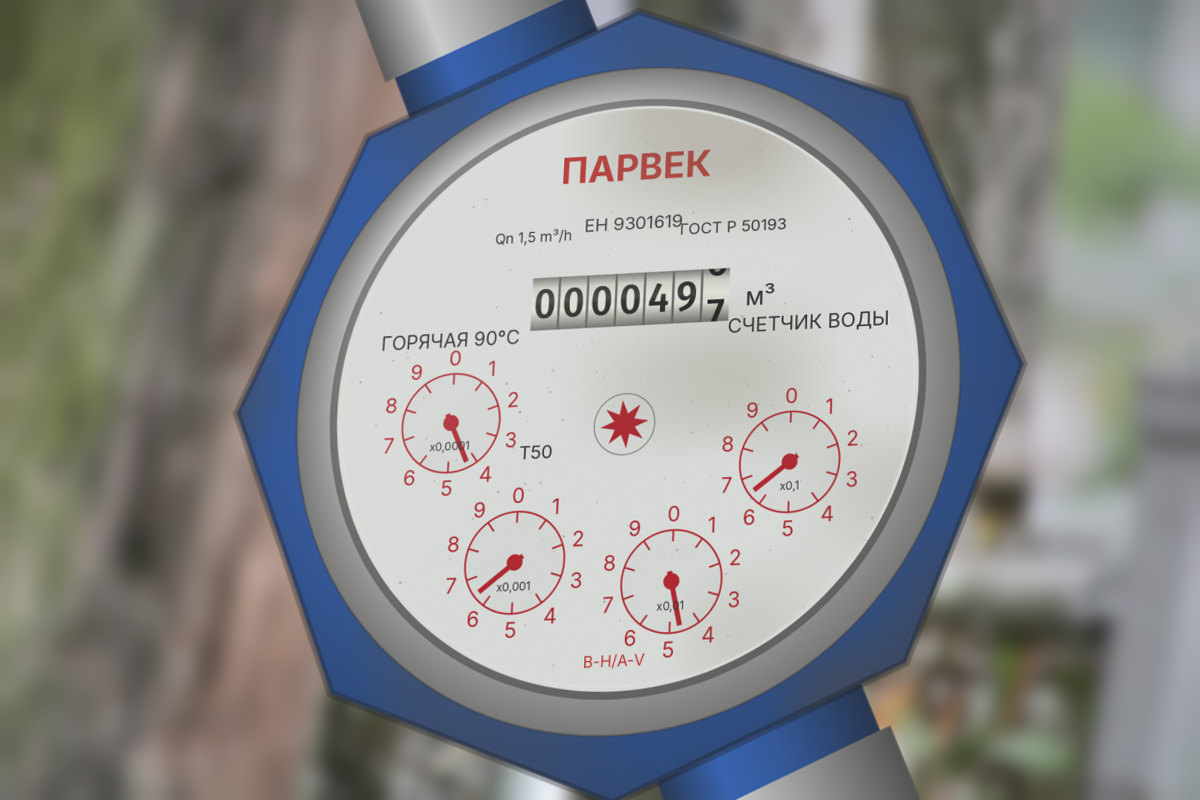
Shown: 496.6464m³
